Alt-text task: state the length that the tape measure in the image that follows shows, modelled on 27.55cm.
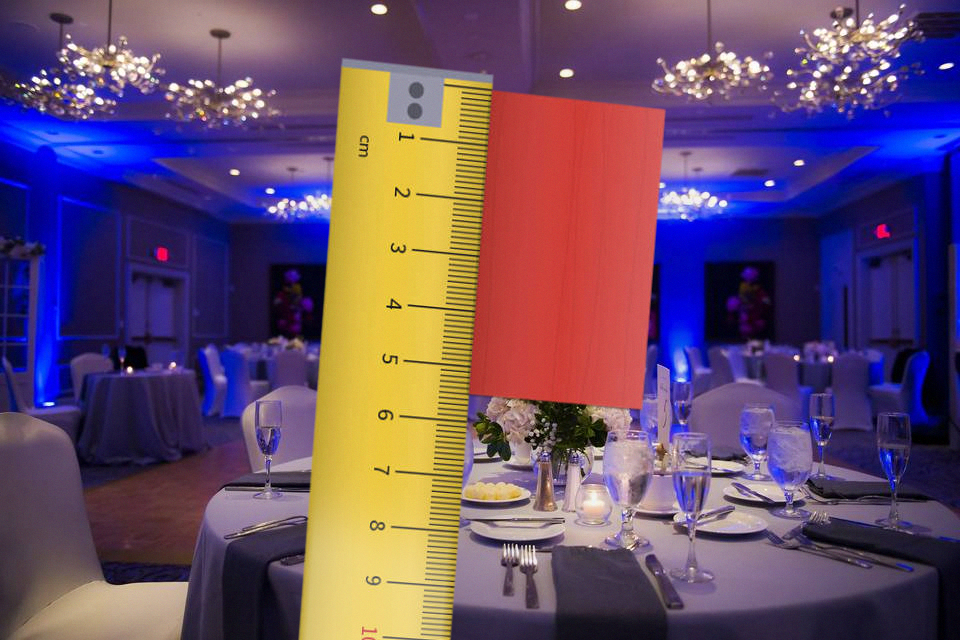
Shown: 5.5cm
